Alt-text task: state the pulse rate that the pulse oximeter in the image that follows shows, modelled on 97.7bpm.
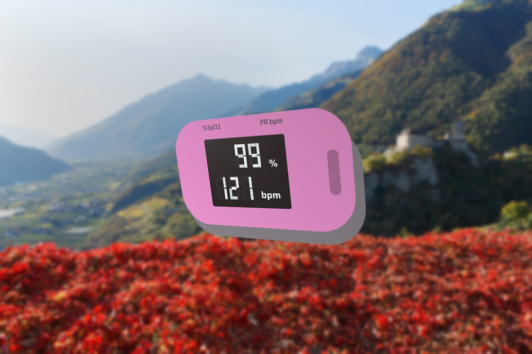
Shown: 121bpm
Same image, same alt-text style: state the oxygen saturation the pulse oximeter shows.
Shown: 99%
